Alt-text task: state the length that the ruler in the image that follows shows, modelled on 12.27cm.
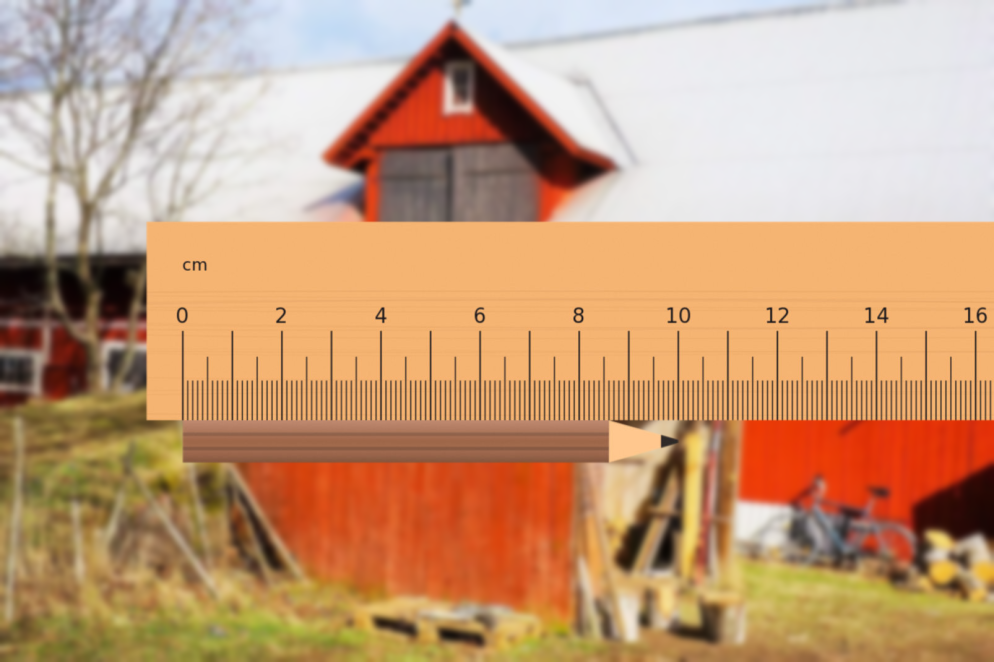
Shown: 10cm
